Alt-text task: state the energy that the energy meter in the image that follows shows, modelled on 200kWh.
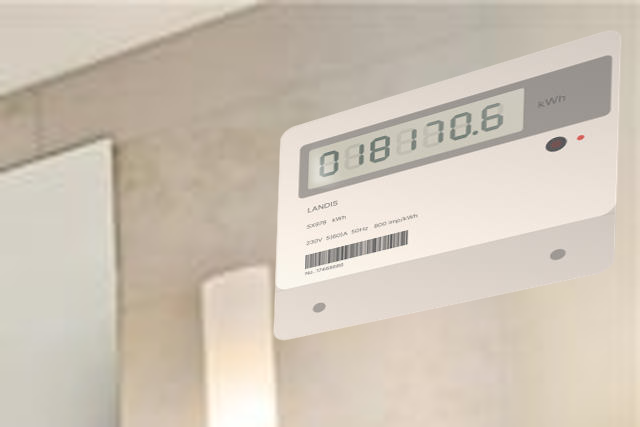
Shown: 18170.6kWh
